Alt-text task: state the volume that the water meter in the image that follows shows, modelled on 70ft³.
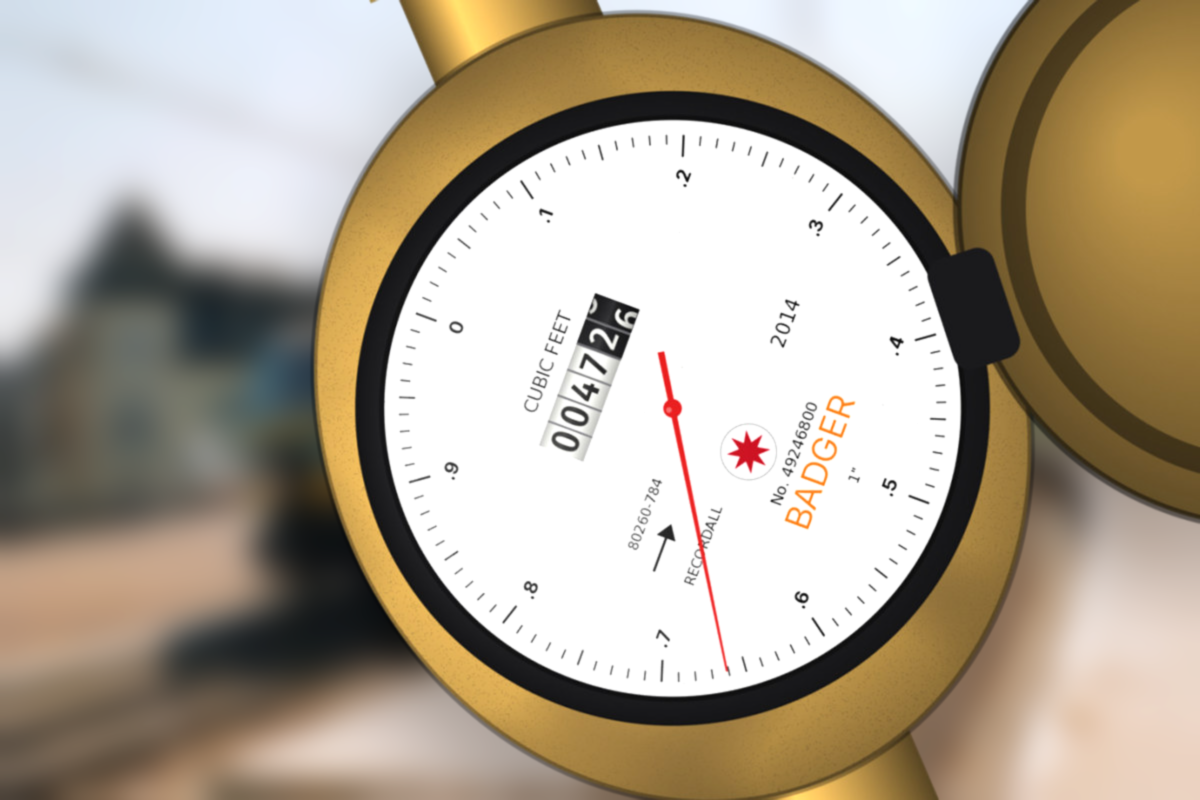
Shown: 4725.66ft³
